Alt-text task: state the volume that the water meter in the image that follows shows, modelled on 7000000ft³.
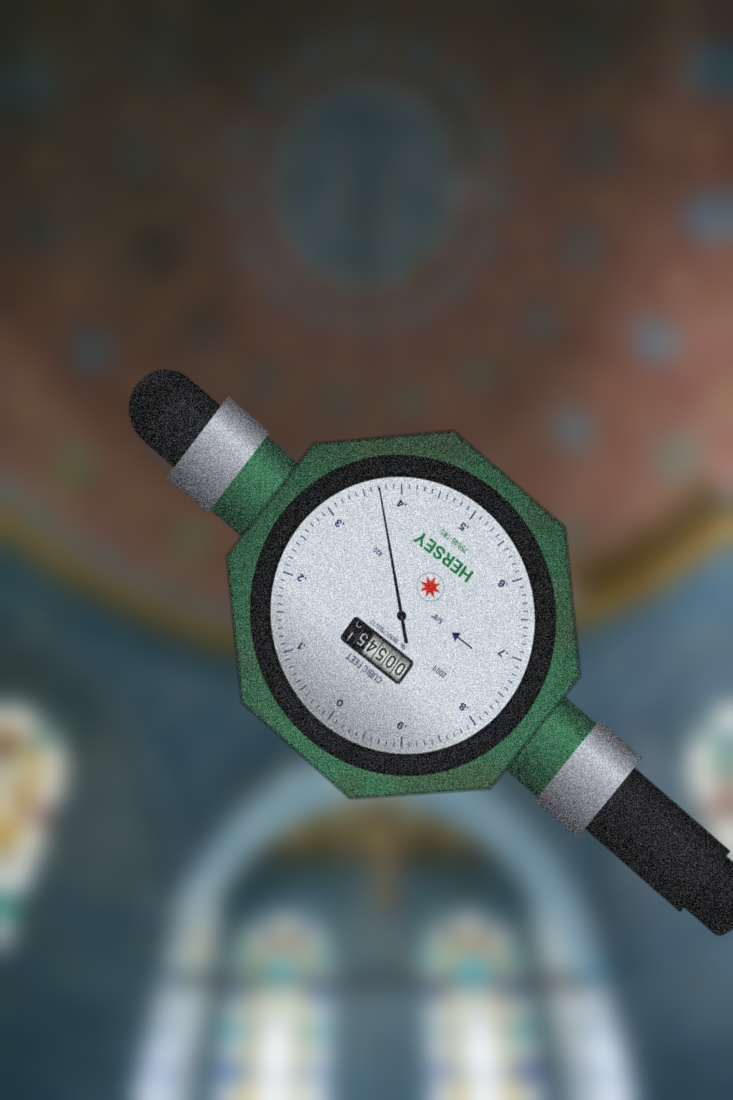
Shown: 5451.37ft³
